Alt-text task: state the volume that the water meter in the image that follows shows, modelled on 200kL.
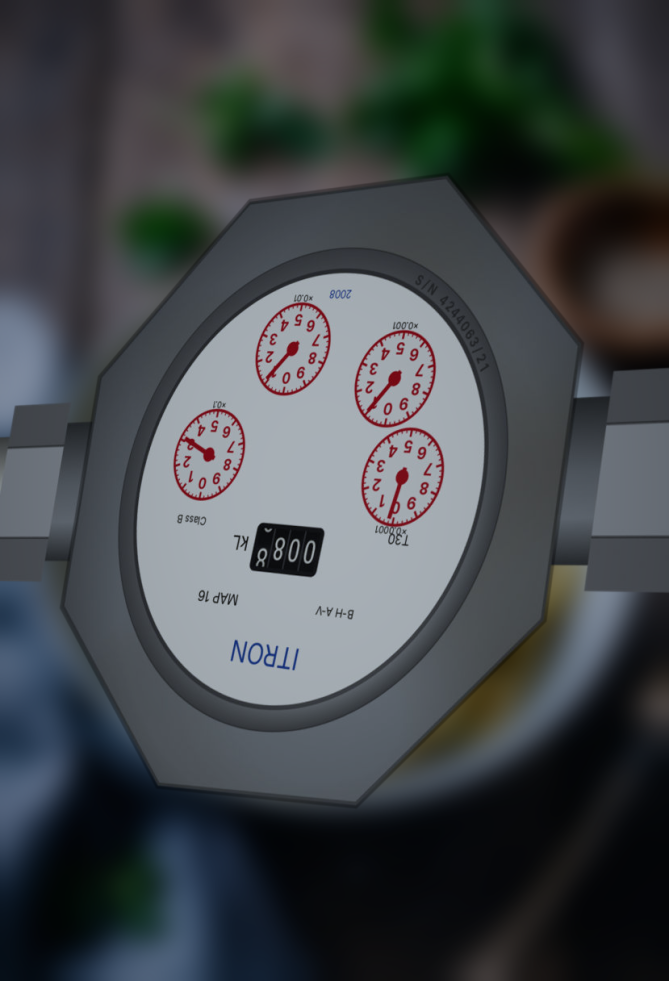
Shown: 88.3110kL
